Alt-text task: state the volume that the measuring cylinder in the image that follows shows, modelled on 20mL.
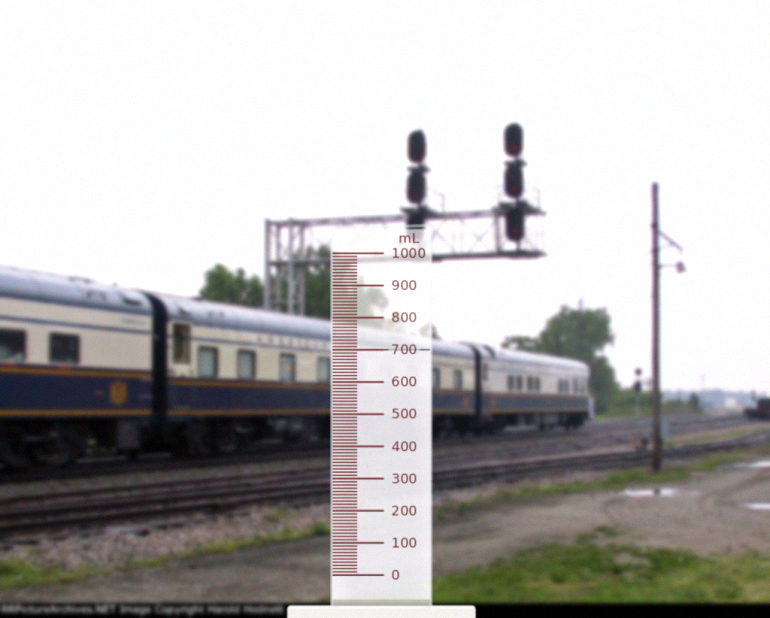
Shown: 700mL
